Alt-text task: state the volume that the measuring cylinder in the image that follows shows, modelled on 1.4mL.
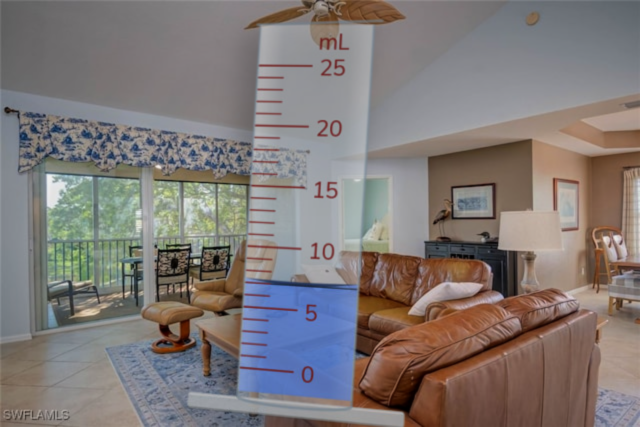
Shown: 7mL
